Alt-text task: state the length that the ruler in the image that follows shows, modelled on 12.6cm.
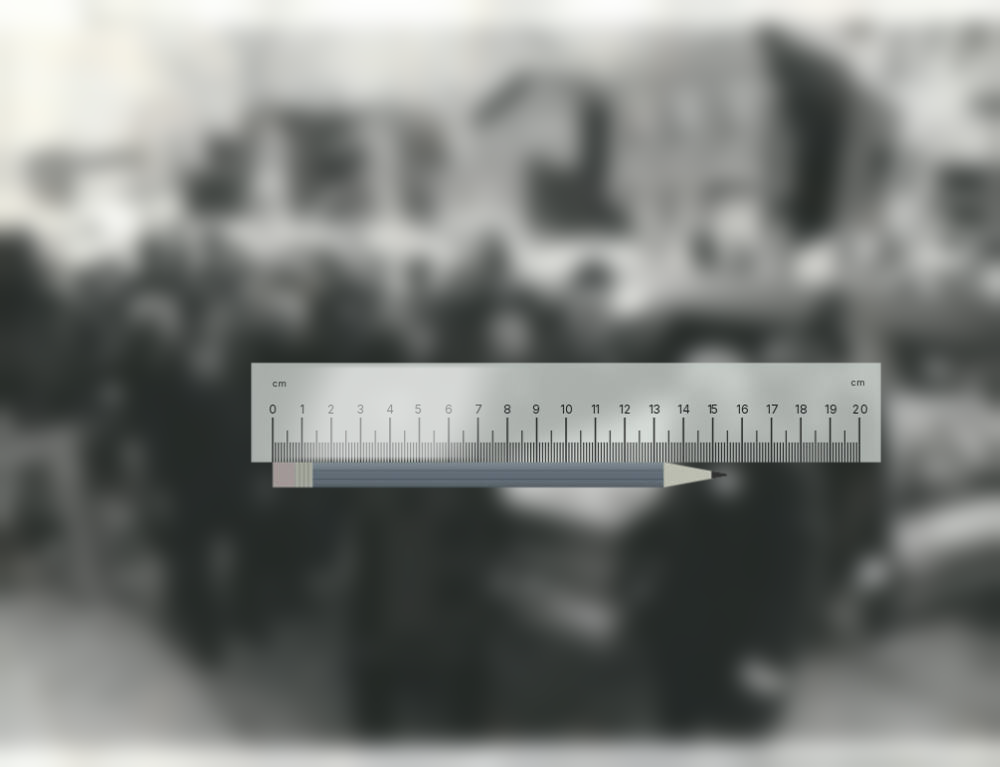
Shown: 15.5cm
